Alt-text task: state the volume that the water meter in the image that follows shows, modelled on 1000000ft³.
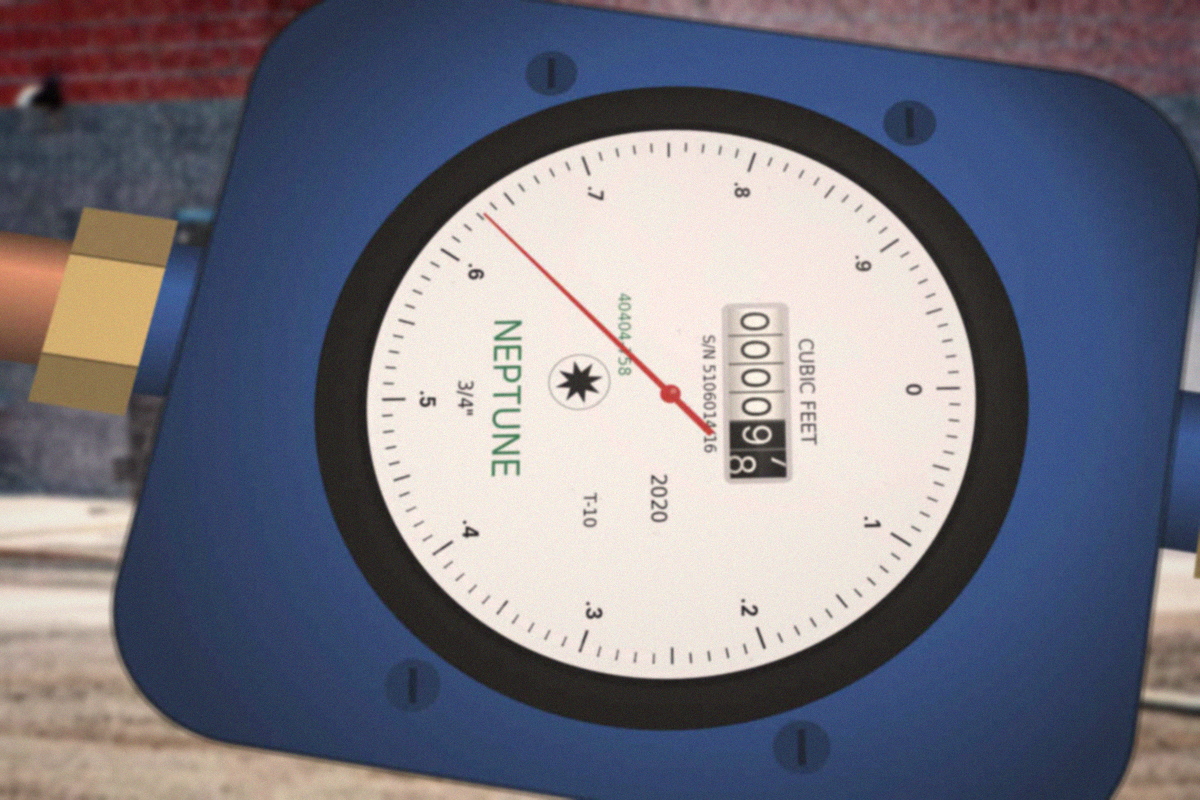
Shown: 97.63ft³
